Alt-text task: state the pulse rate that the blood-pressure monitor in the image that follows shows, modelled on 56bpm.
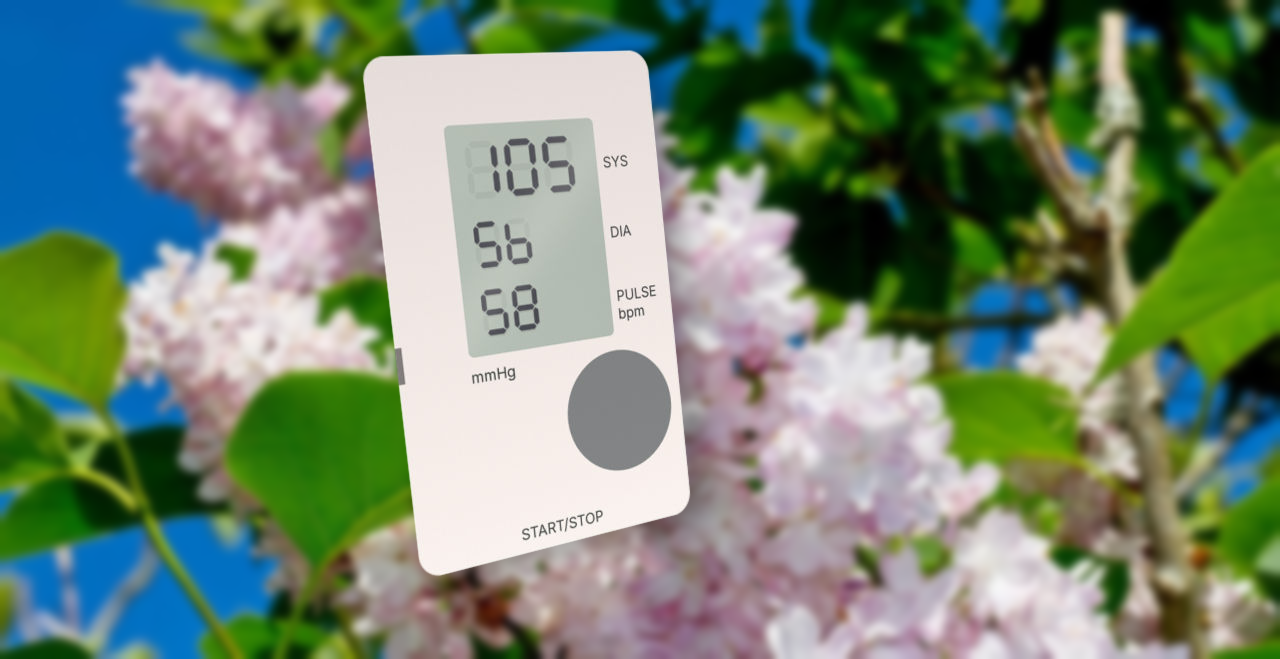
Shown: 58bpm
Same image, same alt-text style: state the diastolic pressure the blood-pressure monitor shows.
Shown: 56mmHg
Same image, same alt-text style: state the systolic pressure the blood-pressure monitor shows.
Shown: 105mmHg
